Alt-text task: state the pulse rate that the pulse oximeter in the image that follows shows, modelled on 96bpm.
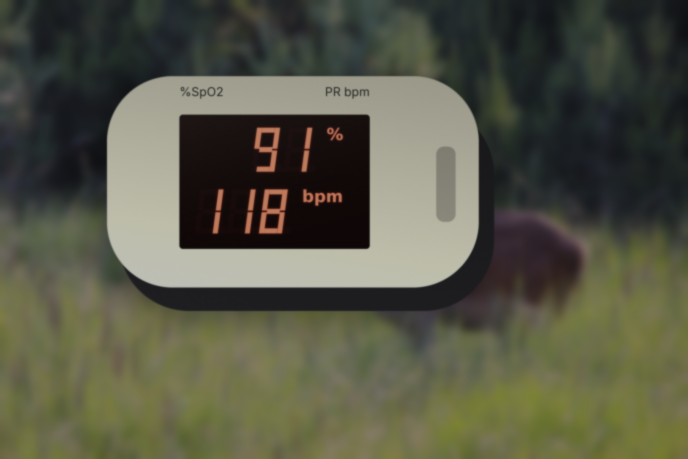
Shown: 118bpm
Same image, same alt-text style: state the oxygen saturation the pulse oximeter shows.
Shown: 91%
